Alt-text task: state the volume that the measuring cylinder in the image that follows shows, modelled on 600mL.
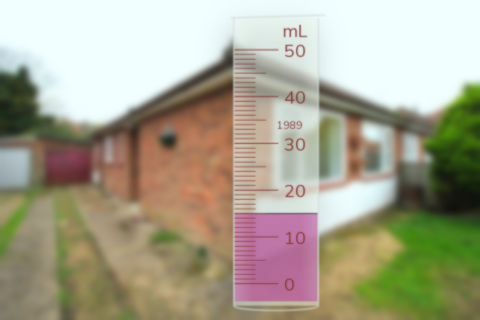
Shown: 15mL
